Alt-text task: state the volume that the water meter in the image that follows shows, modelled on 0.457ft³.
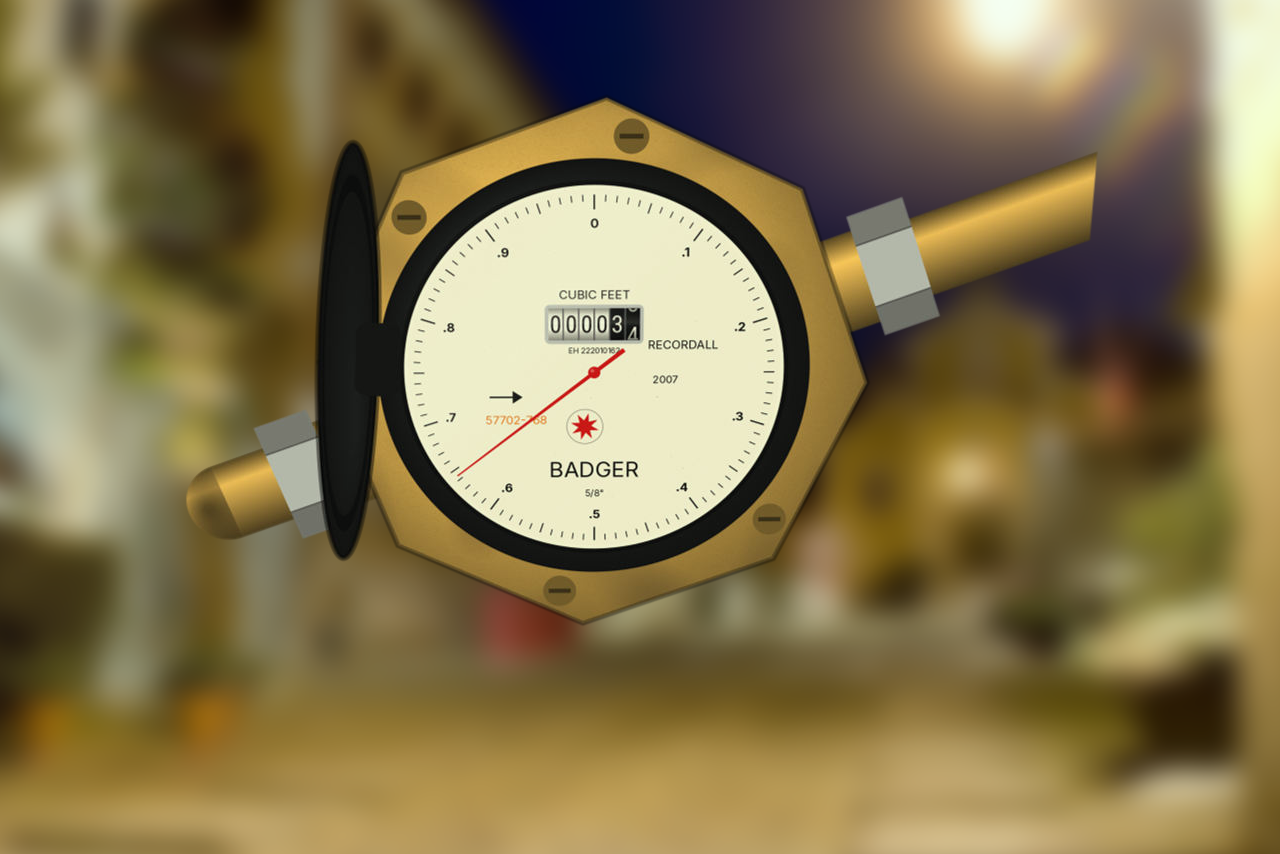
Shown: 33.64ft³
